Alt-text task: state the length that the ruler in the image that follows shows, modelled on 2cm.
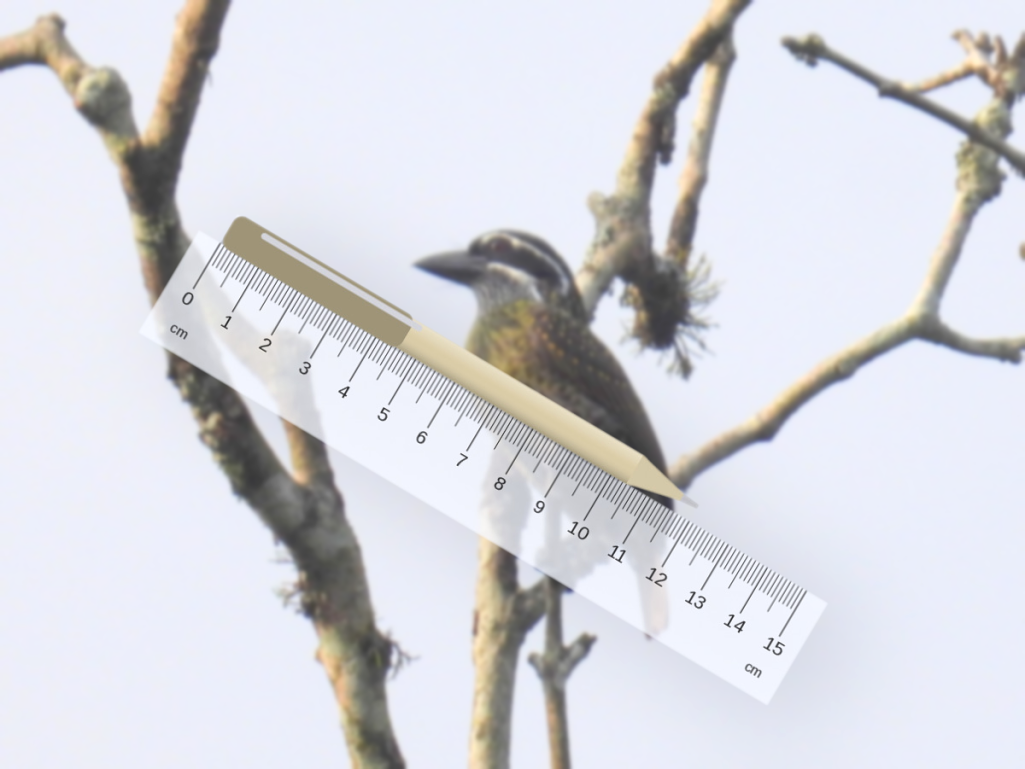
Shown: 12cm
